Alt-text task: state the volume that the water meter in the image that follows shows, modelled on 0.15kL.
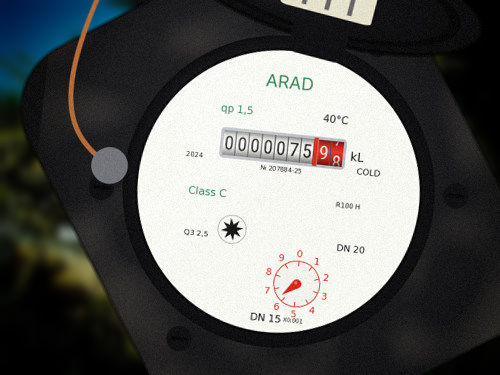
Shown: 75.976kL
